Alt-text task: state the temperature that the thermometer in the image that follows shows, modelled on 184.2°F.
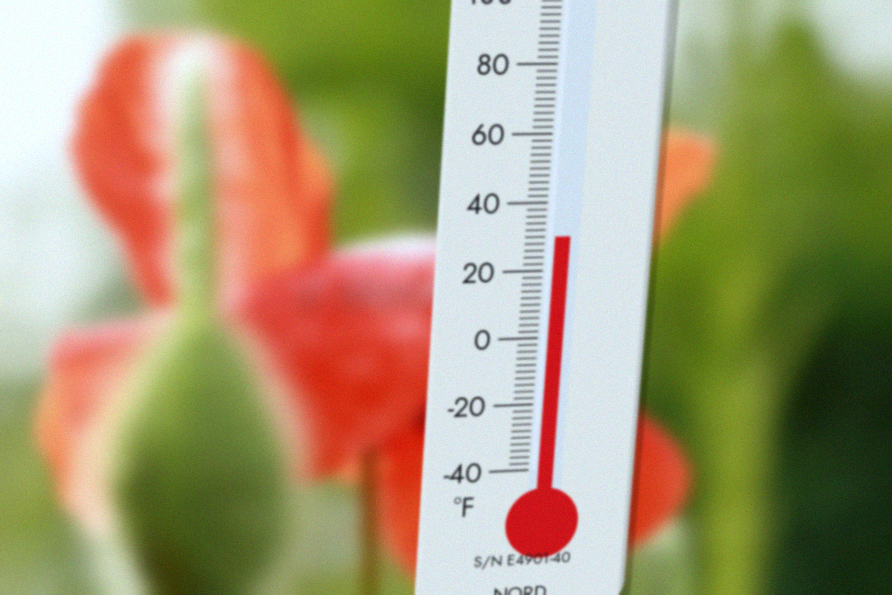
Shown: 30°F
